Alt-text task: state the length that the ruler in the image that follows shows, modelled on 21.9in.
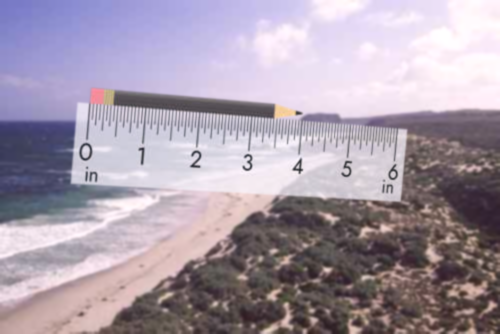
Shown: 4in
